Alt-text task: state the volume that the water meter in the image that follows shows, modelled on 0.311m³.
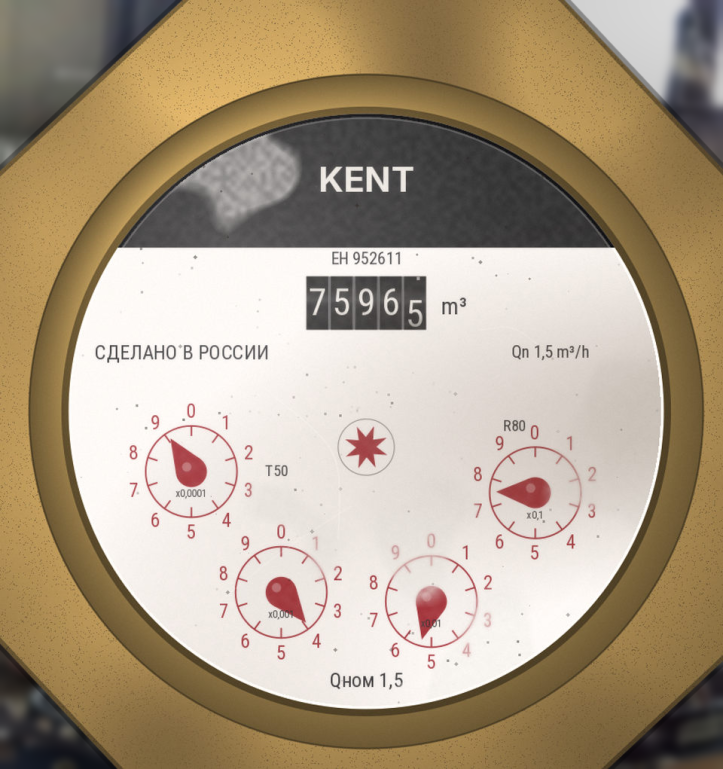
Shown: 75964.7539m³
